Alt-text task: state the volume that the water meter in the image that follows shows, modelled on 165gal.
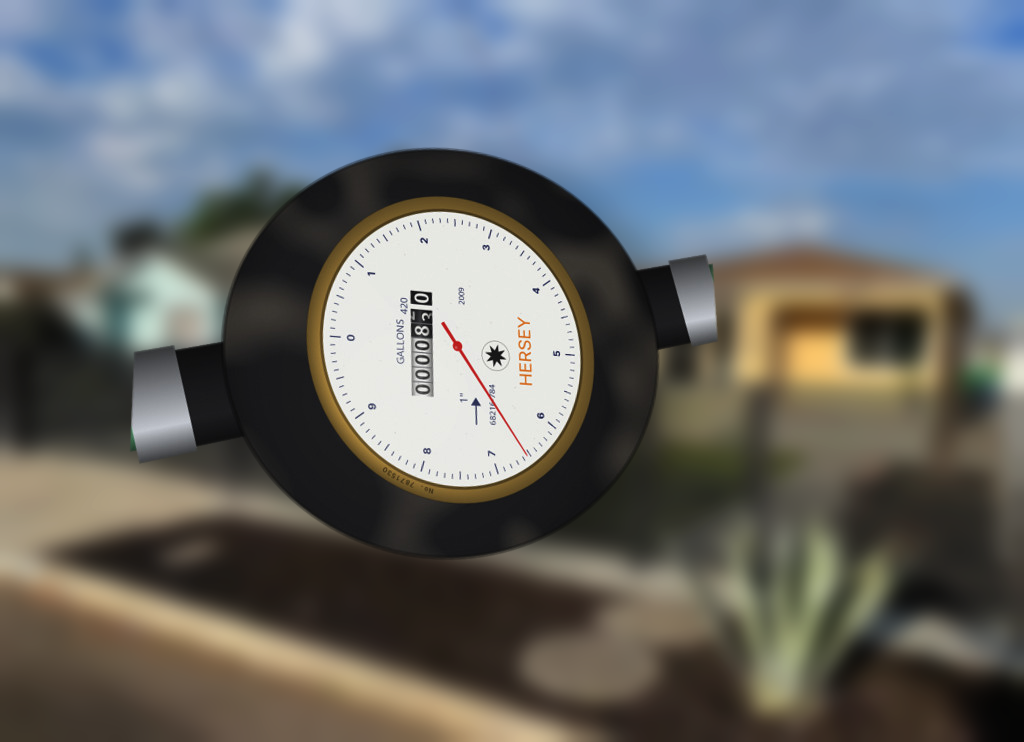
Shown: 826.5gal
